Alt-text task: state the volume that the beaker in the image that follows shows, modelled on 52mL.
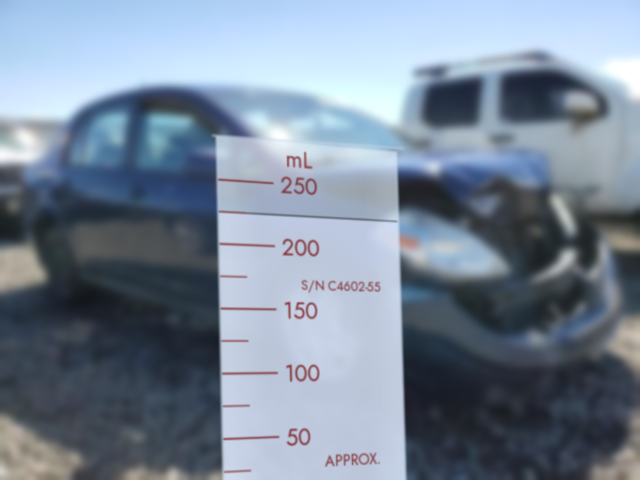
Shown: 225mL
